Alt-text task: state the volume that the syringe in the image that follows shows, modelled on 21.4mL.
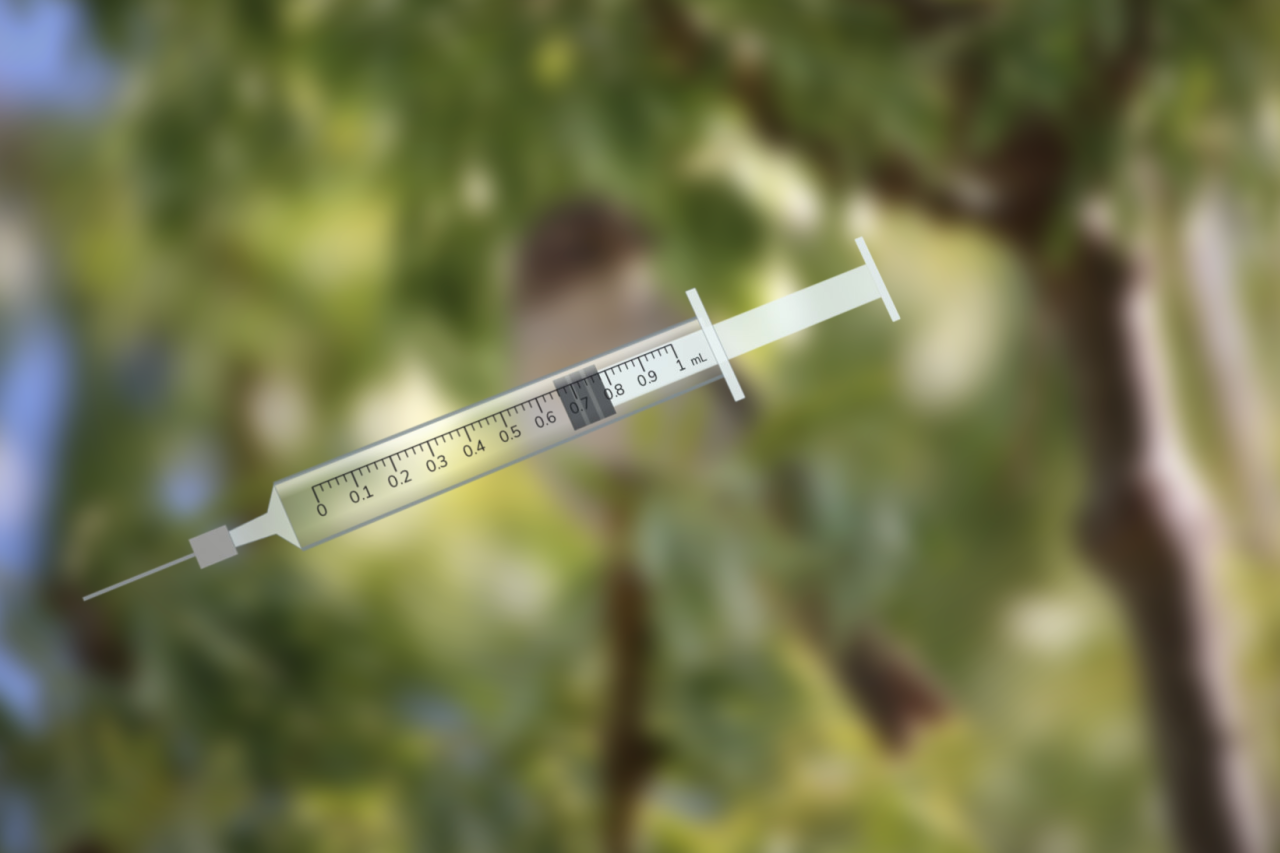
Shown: 0.66mL
